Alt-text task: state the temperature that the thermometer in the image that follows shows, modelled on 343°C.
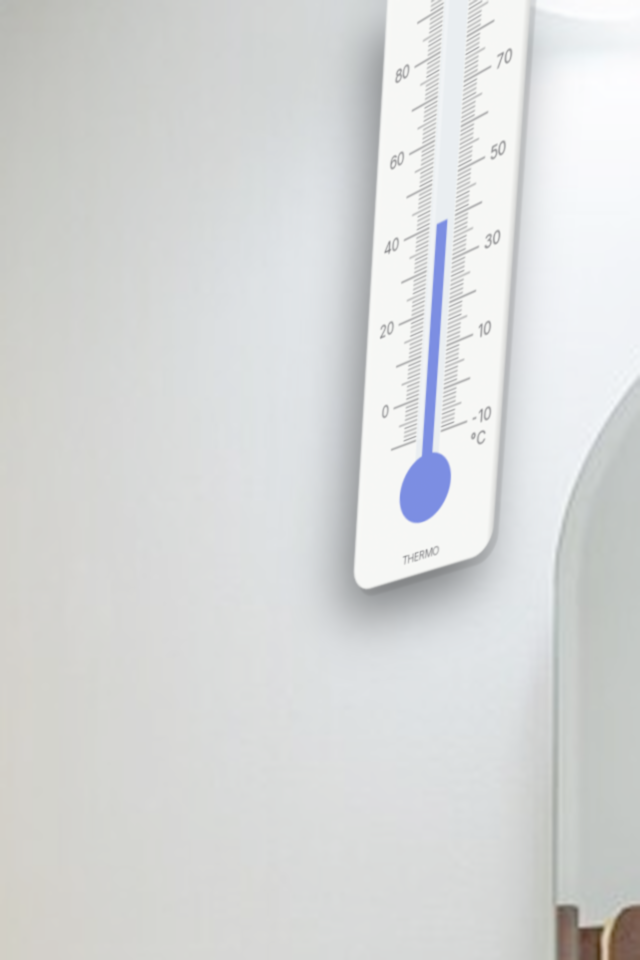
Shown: 40°C
